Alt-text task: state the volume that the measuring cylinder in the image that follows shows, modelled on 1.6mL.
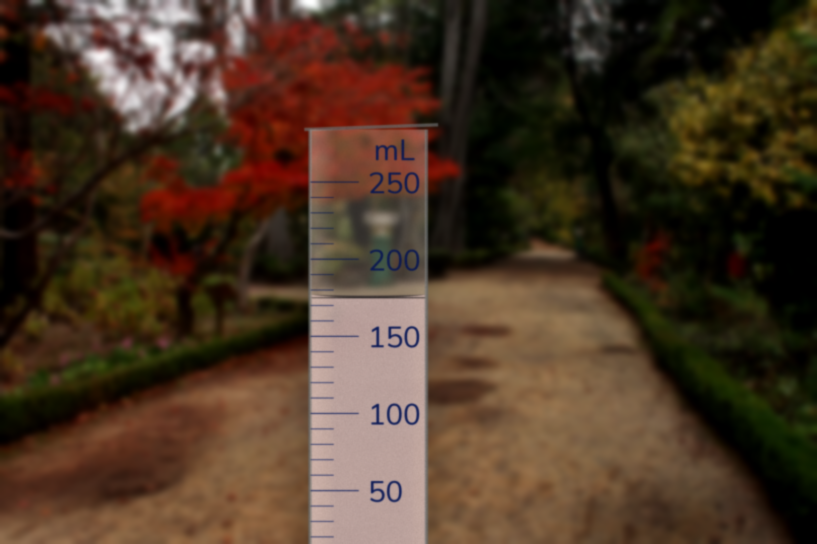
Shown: 175mL
